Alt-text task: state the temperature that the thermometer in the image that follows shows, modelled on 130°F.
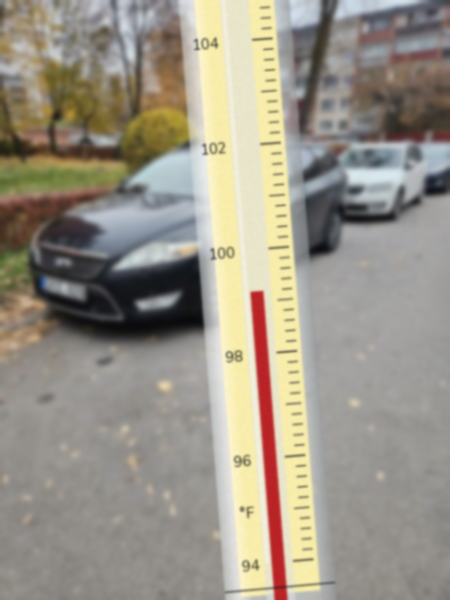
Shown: 99.2°F
